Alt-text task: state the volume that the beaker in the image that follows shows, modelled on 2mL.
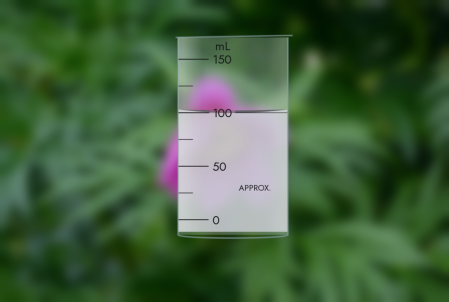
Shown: 100mL
